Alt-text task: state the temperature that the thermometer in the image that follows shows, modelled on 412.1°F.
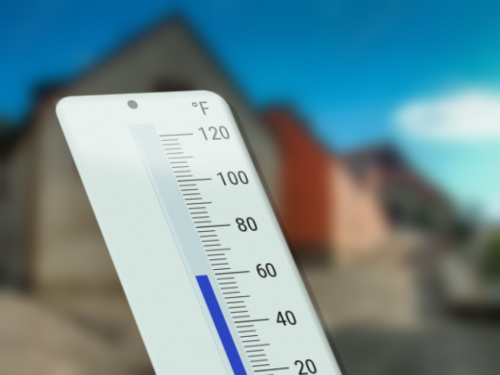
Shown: 60°F
